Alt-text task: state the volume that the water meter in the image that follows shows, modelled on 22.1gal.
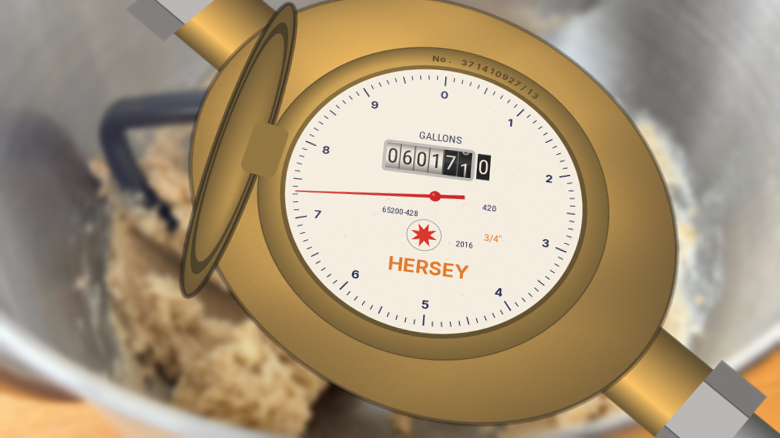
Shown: 601707.3gal
